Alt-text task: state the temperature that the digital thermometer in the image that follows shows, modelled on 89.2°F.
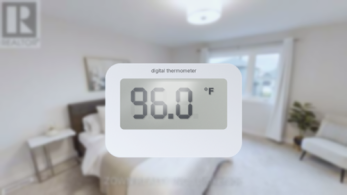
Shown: 96.0°F
